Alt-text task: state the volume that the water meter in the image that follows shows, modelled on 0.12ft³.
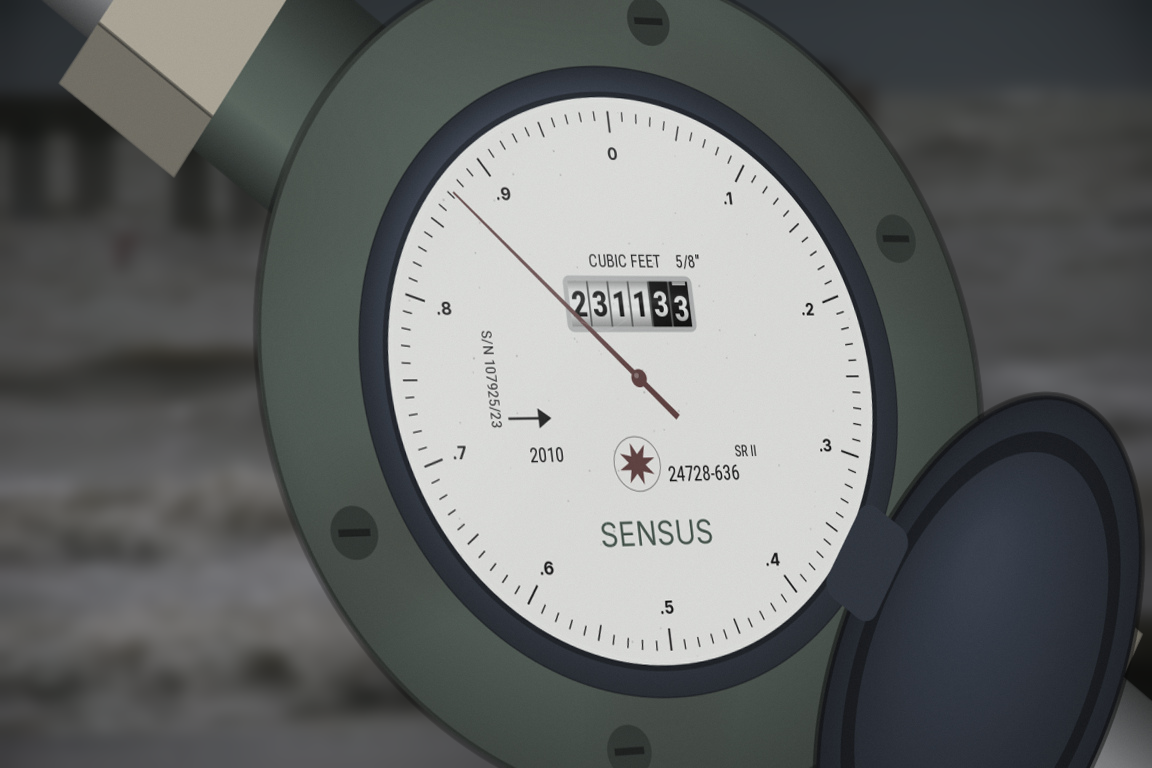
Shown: 231132.87ft³
